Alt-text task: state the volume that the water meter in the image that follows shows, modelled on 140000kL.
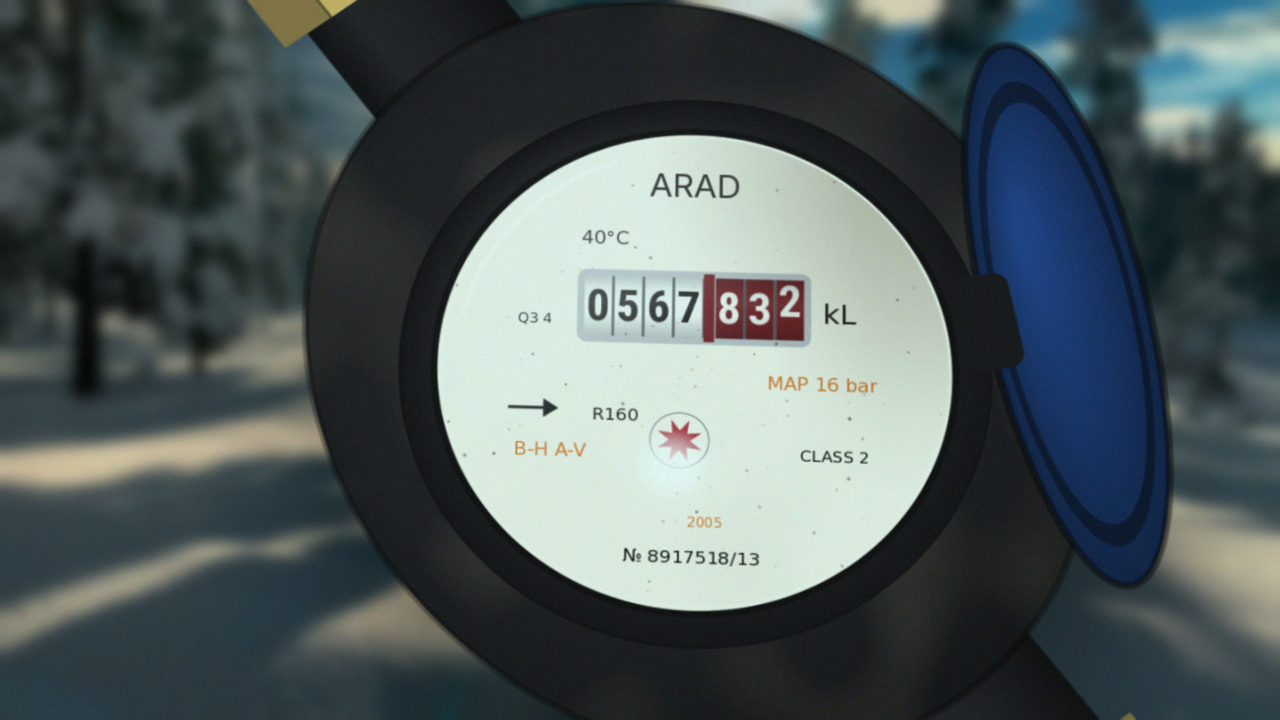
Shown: 567.832kL
